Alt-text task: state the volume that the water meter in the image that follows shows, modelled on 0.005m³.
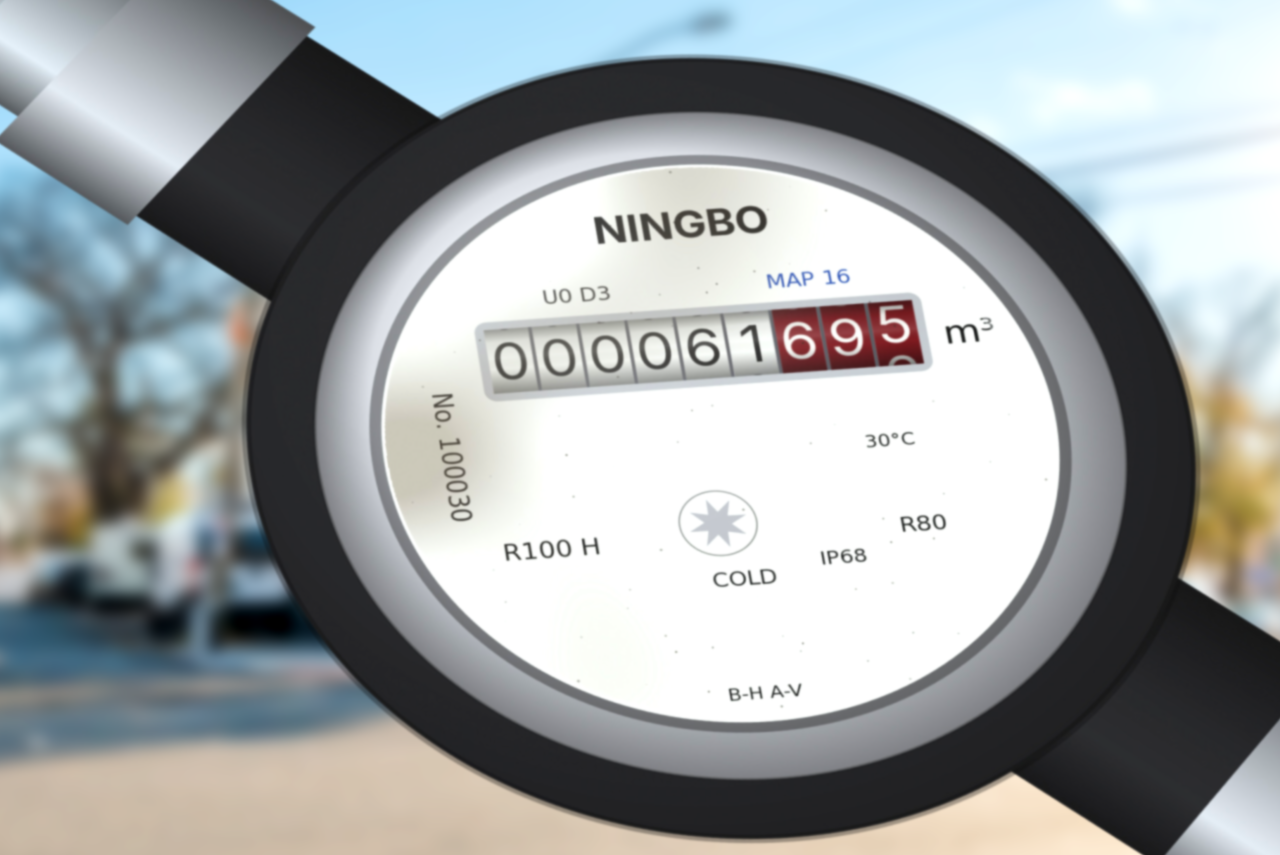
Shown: 61.695m³
